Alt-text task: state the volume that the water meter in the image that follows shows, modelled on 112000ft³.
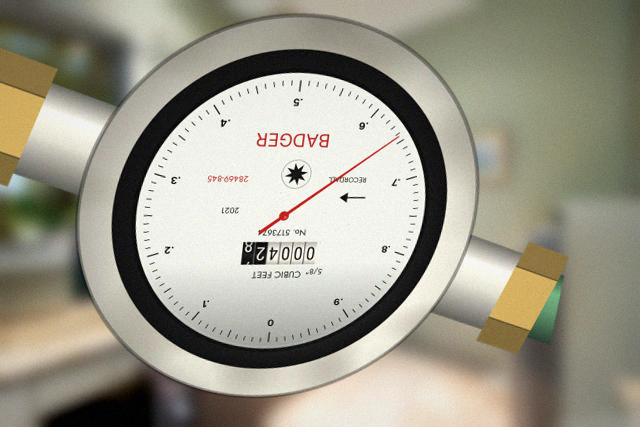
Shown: 427.64ft³
